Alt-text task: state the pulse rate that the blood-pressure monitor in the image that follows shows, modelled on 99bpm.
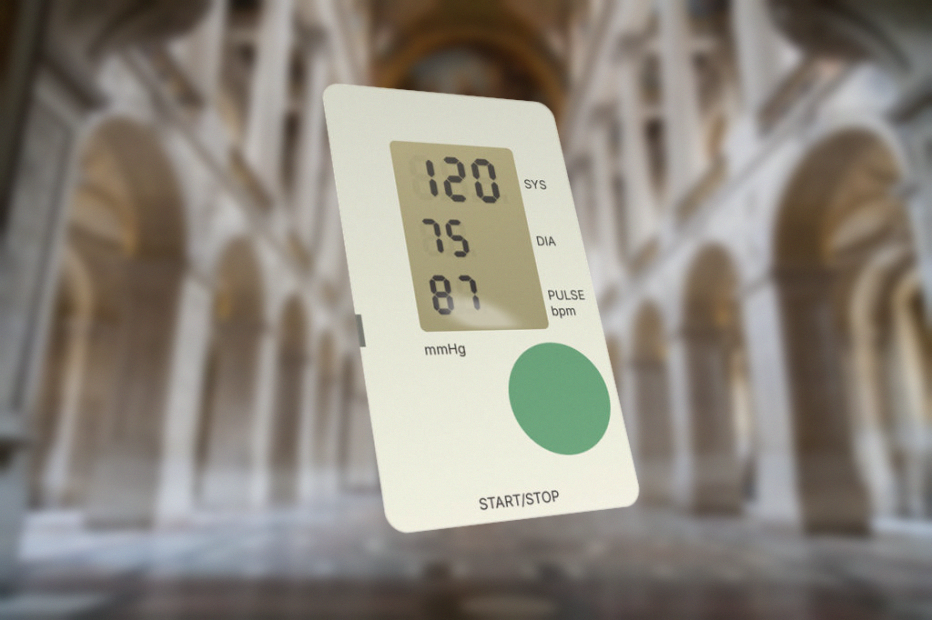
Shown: 87bpm
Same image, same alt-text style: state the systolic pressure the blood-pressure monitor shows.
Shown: 120mmHg
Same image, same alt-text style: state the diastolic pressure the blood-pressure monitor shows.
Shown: 75mmHg
